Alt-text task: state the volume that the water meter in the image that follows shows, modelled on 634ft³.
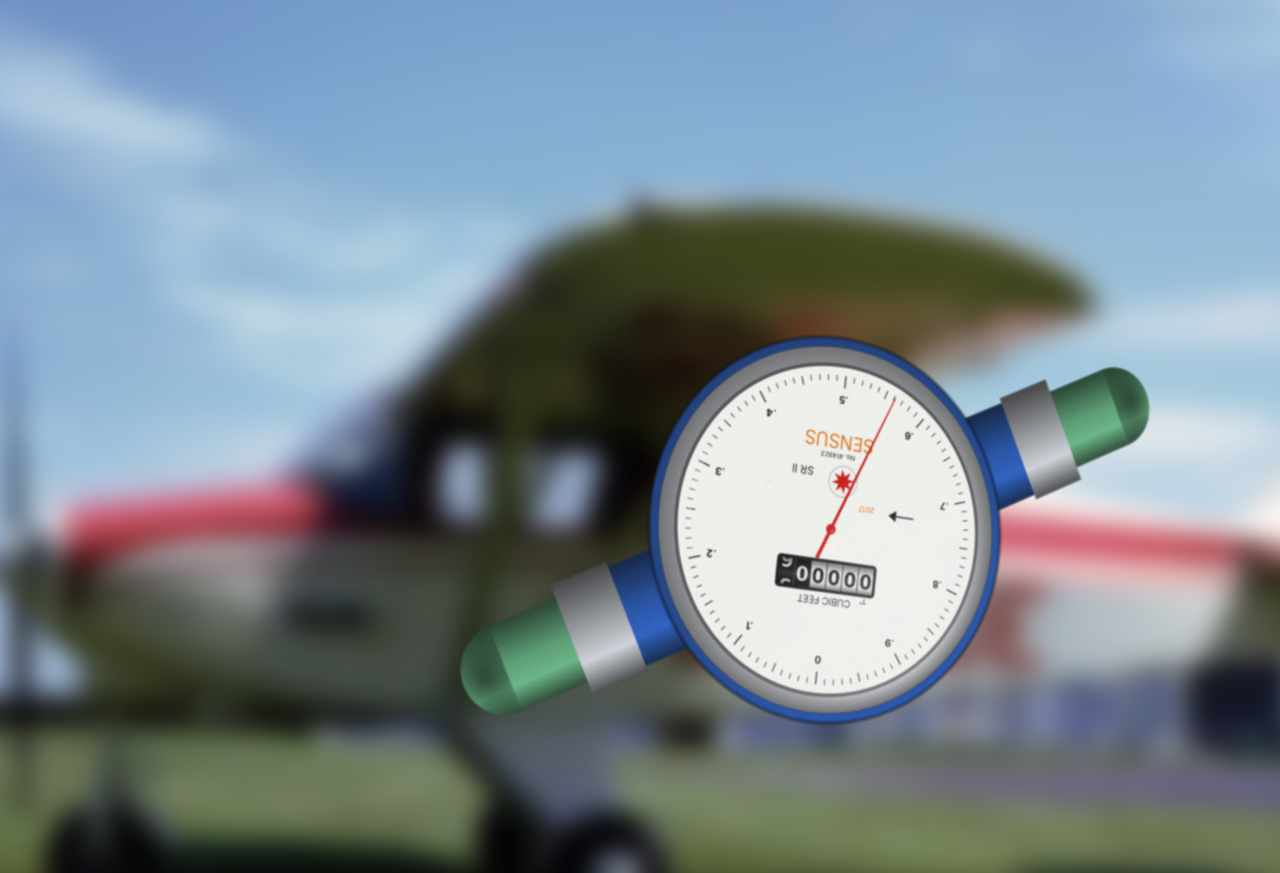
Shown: 5.56ft³
